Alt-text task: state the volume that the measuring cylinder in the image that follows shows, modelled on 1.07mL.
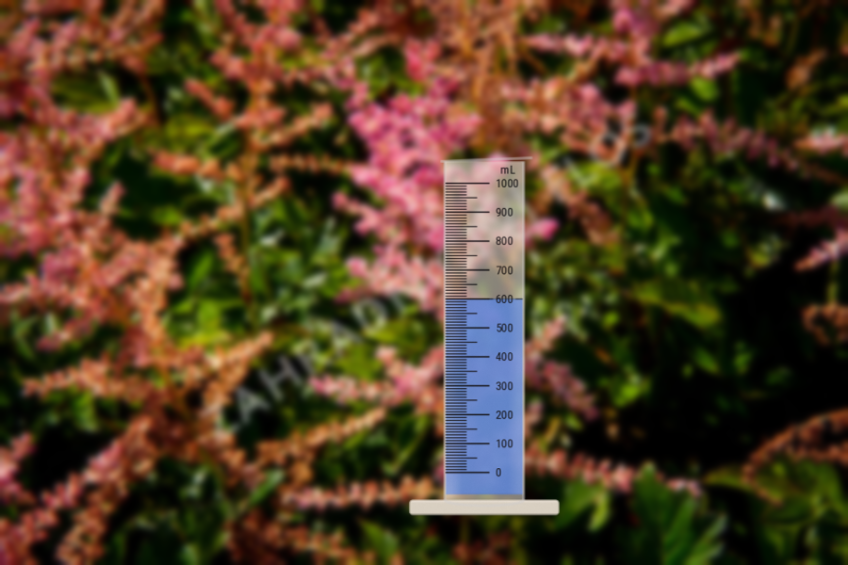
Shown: 600mL
